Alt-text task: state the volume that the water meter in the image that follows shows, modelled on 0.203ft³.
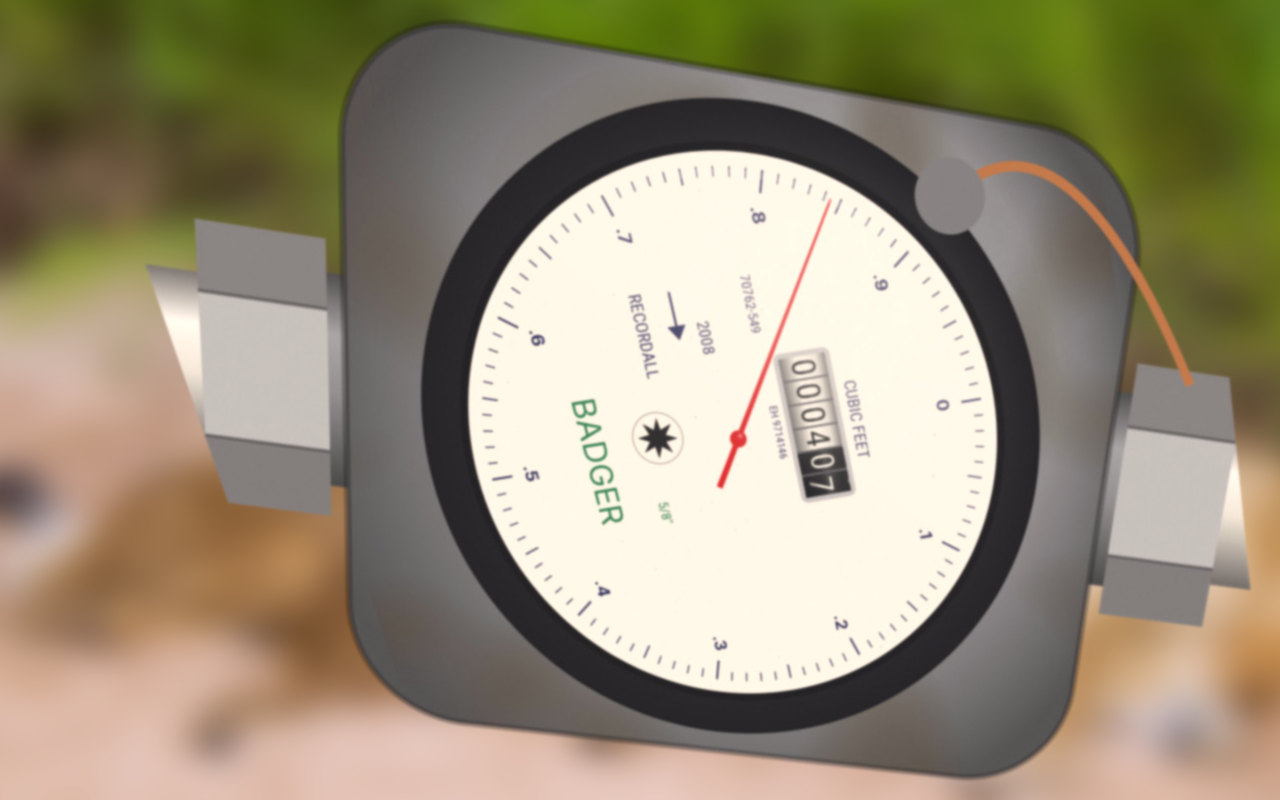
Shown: 406.84ft³
